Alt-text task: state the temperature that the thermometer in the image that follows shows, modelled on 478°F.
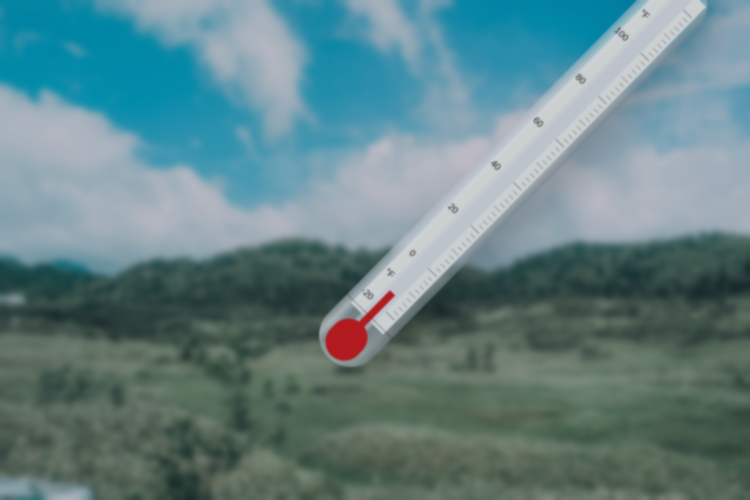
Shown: -14°F
